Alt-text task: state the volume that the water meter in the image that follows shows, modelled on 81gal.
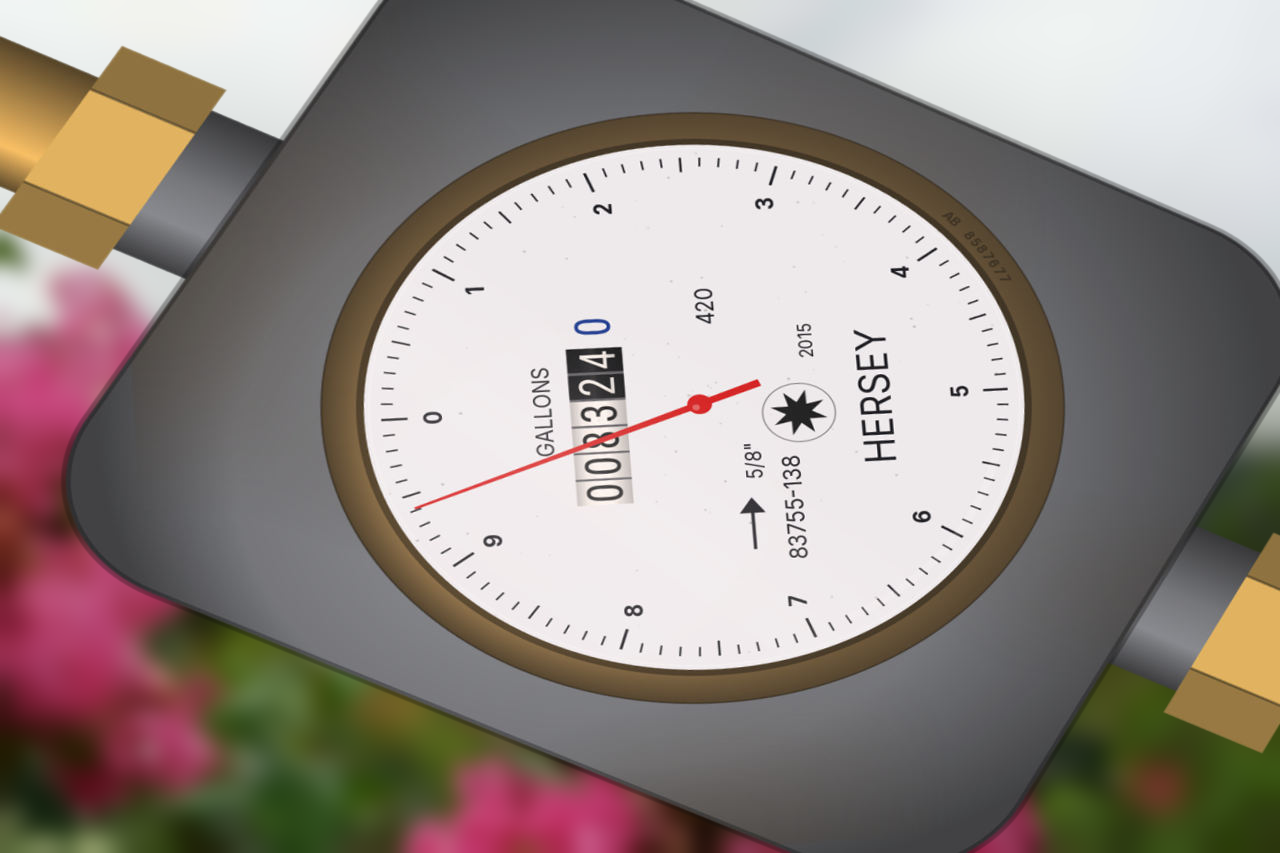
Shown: 83239.4gal
